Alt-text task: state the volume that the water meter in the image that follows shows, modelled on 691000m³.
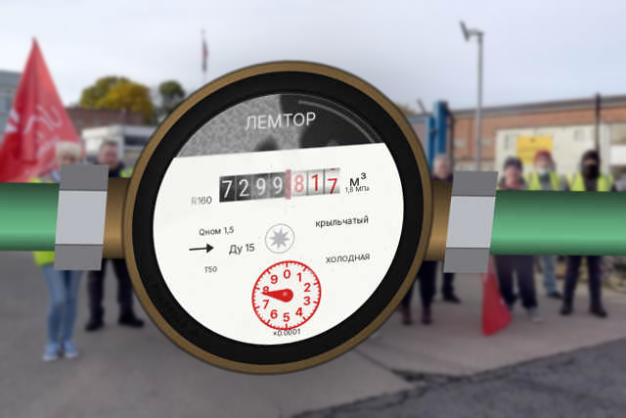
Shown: 7299.8167m³
